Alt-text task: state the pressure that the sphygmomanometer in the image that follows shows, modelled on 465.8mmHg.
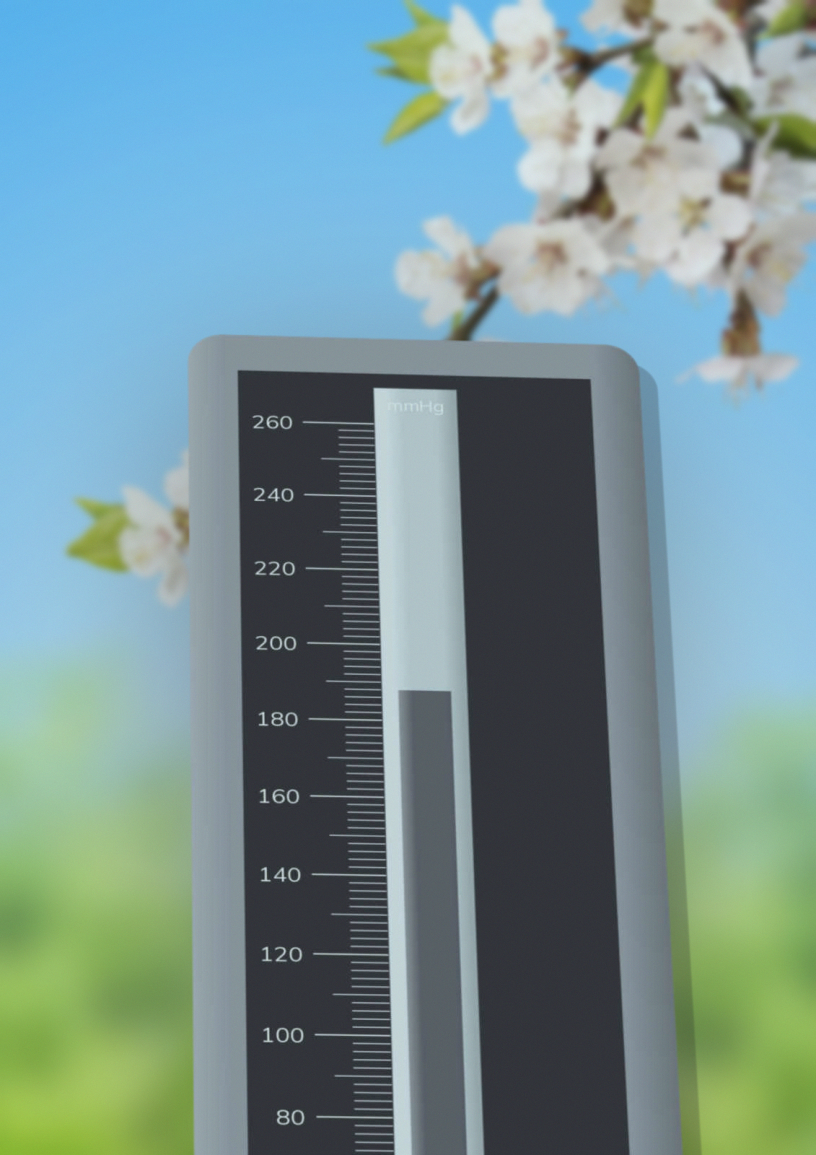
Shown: 188mmHg
